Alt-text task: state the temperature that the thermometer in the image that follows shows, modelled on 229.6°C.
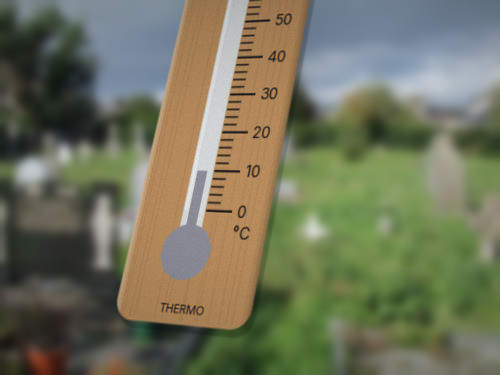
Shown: 10°C
